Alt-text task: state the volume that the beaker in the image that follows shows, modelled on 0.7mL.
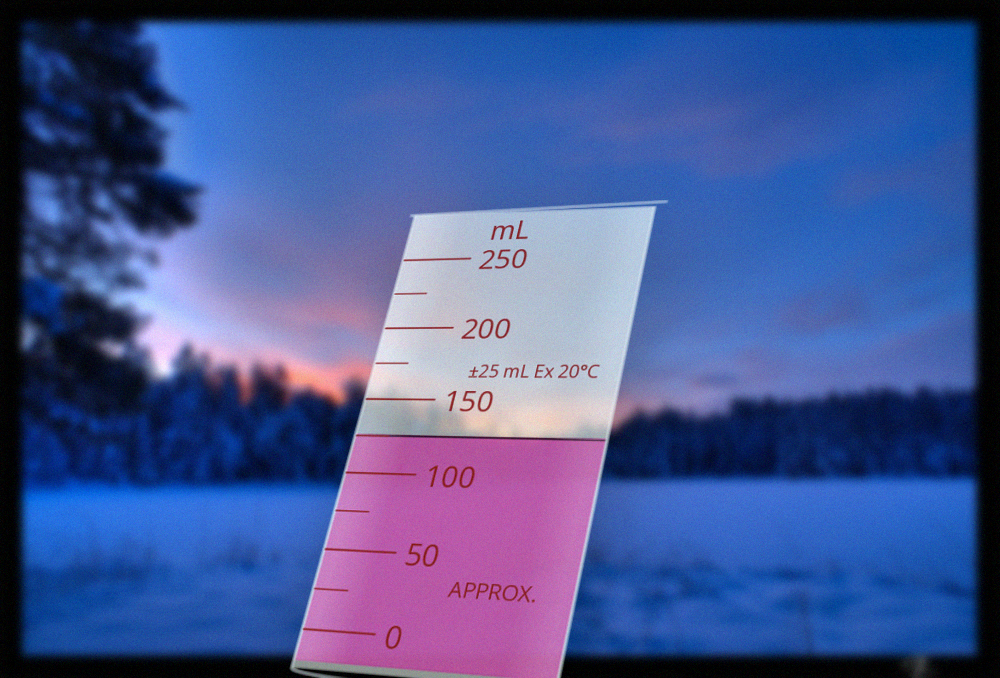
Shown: 125mL
